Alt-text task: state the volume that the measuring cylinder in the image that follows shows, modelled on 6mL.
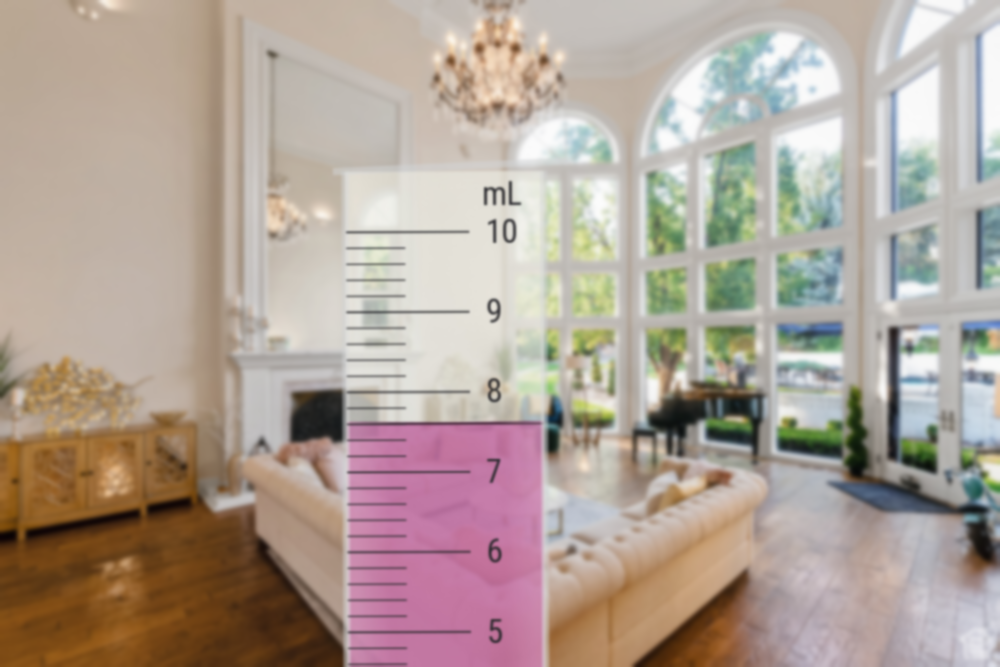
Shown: 7.6mL
